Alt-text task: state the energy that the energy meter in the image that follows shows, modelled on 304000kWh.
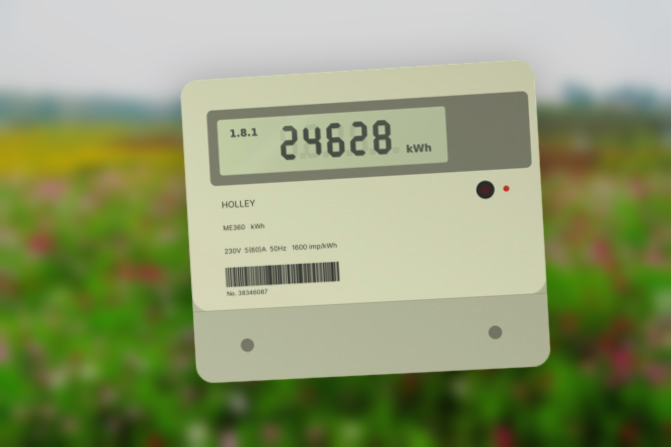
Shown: 24628kWh
